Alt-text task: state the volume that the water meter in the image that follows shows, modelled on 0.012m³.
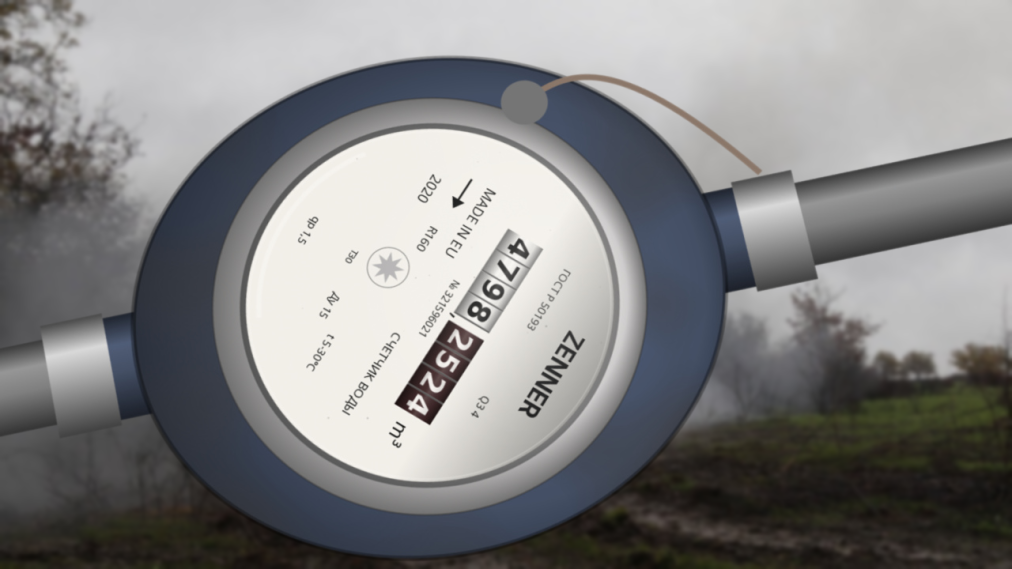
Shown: 4798.2524m³
